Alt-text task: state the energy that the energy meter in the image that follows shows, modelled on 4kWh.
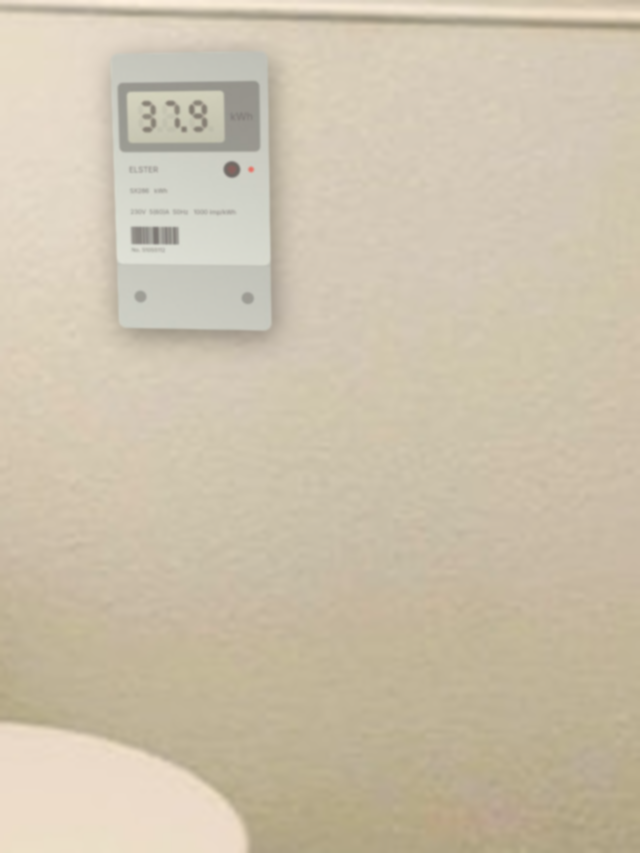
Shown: 37.9kWh
